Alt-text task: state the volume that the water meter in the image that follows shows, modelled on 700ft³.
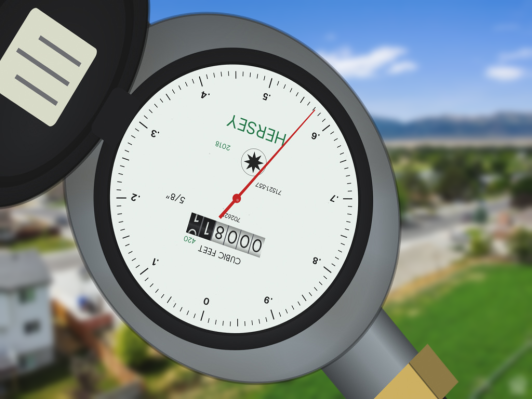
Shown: 810.57ft³
